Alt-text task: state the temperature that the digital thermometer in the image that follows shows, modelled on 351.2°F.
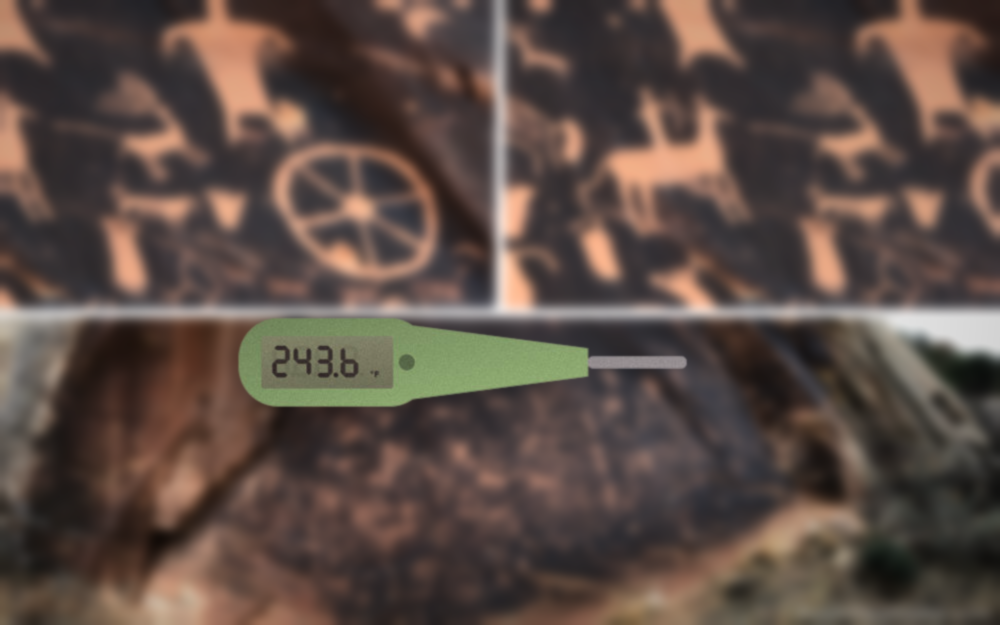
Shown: 243.6°F
